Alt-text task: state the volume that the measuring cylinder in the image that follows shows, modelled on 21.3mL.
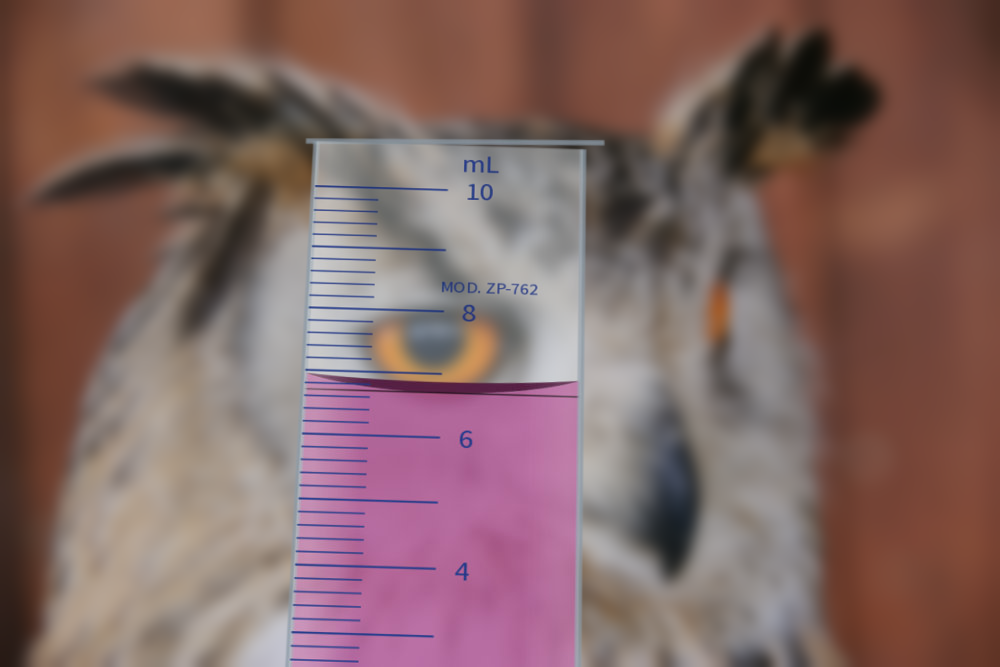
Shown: 6.7mL
